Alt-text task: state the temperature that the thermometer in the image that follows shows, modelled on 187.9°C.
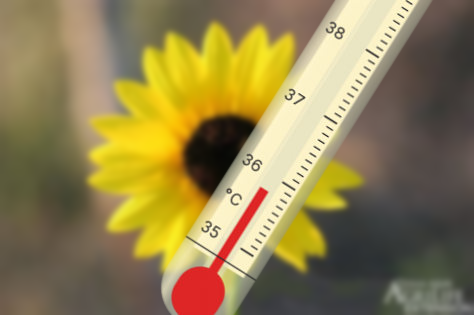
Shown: 35.8°C
